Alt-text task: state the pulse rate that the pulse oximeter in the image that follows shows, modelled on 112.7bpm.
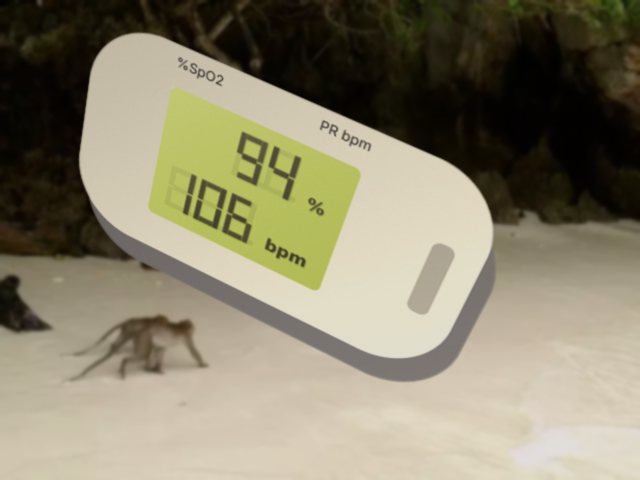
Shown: 106bpm
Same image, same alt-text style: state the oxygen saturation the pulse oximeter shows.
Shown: 94%
